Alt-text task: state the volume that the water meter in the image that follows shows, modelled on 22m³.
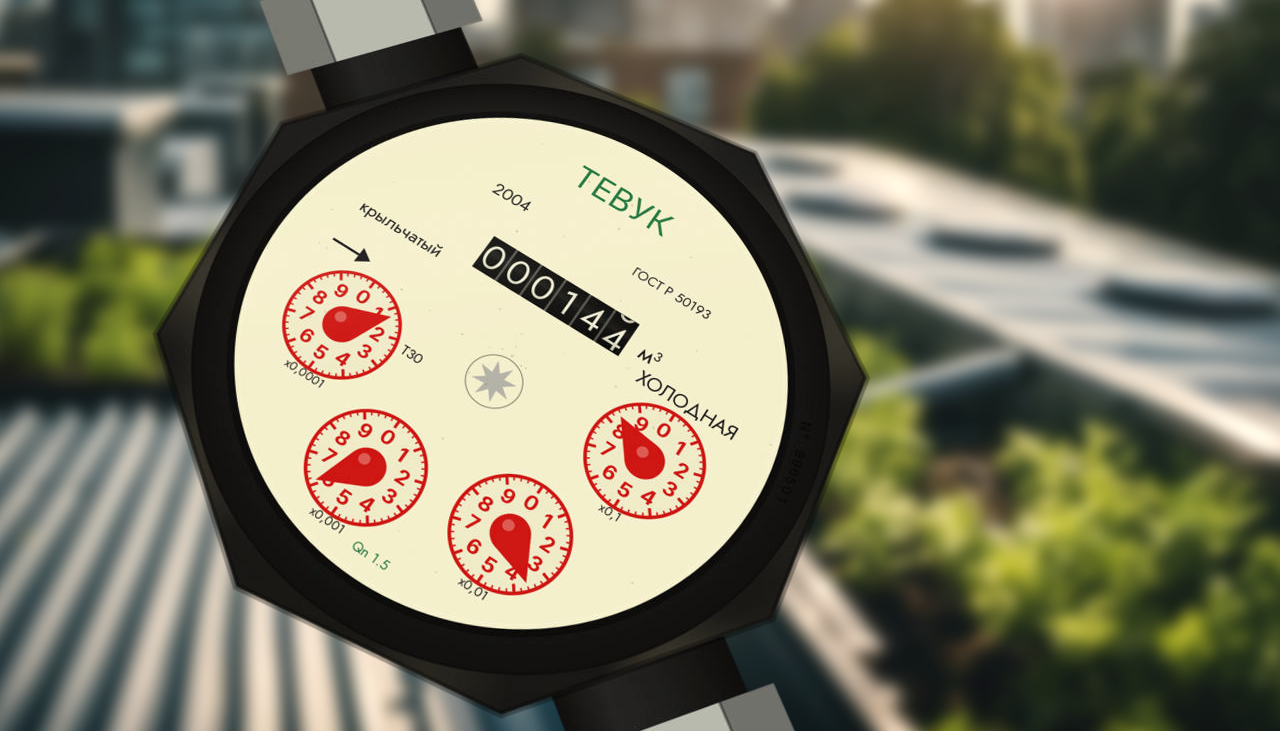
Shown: 143.8361m³
